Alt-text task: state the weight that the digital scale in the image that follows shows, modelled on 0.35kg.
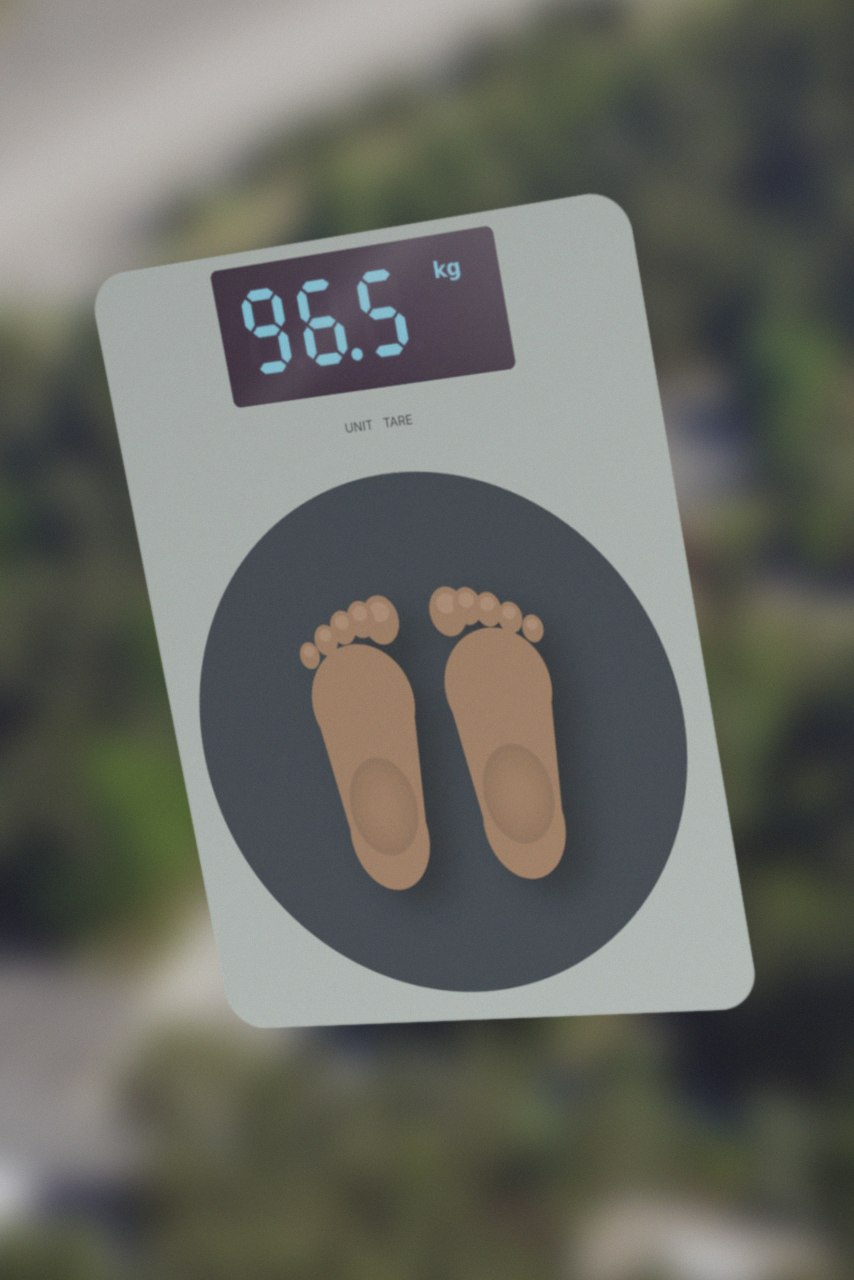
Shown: 96.5kg
